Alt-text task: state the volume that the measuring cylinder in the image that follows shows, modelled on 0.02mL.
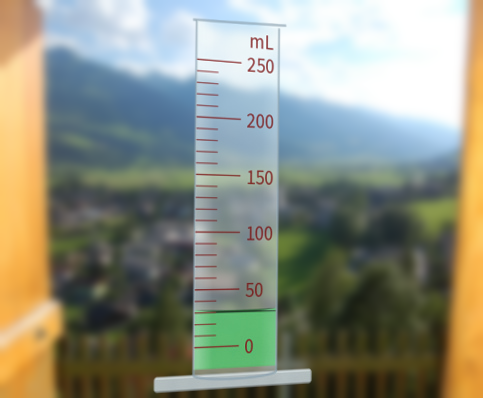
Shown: 30mL
